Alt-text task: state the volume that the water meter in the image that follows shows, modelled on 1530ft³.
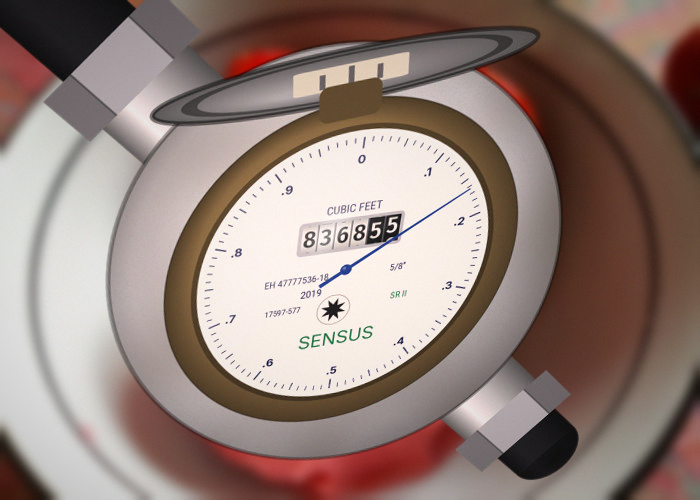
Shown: 836855.16ft³
